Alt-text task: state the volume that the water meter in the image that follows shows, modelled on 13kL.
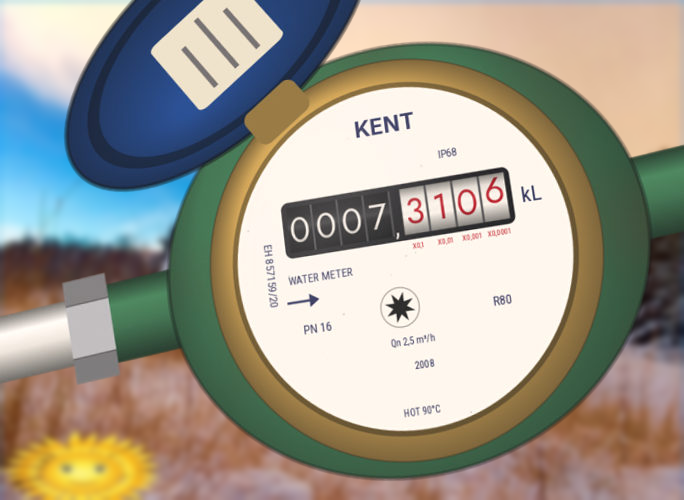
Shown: 7.3106kL
